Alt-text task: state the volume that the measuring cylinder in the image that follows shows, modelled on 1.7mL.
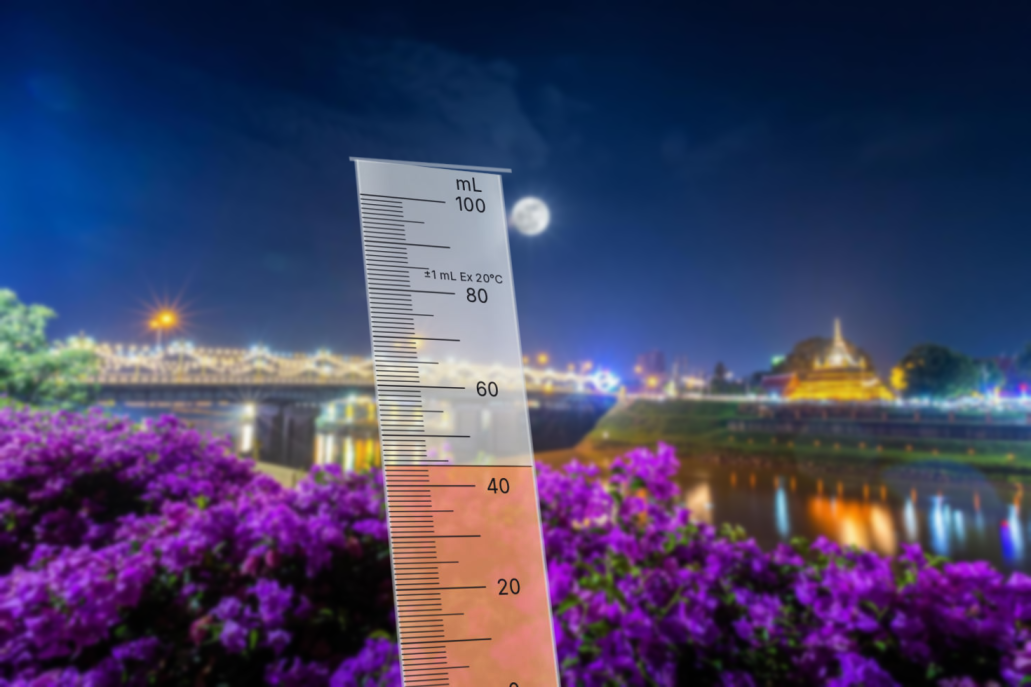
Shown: 44mL
